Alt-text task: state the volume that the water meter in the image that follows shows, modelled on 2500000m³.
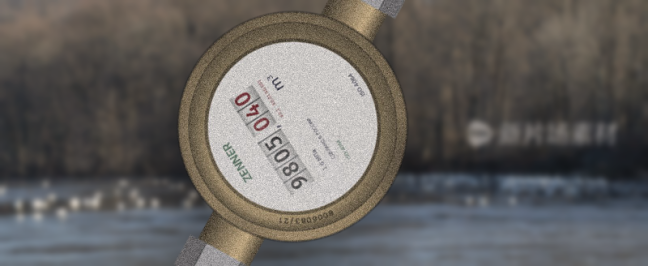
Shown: 9805.040m³
